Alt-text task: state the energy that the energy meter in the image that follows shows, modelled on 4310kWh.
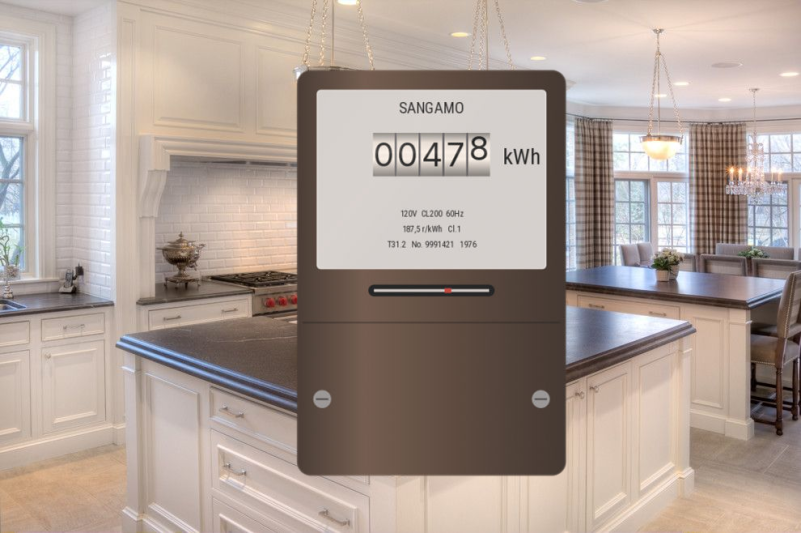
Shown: 478kWh
